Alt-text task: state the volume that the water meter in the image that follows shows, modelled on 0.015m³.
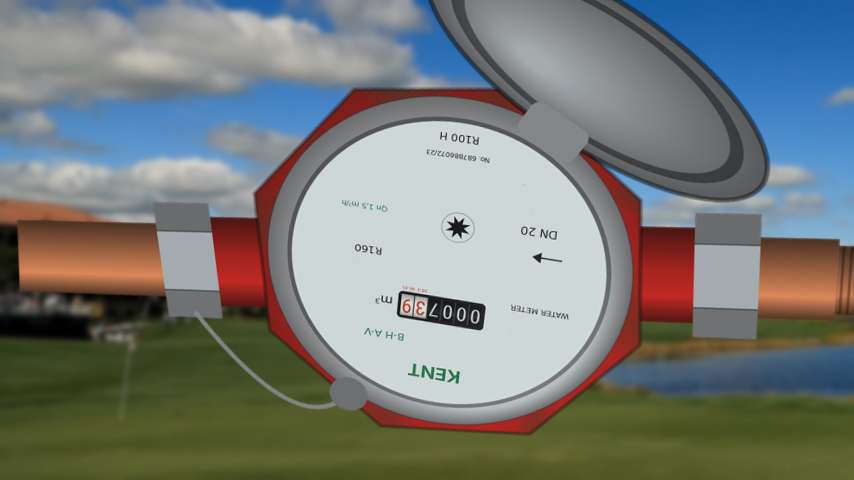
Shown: 7.39m³
